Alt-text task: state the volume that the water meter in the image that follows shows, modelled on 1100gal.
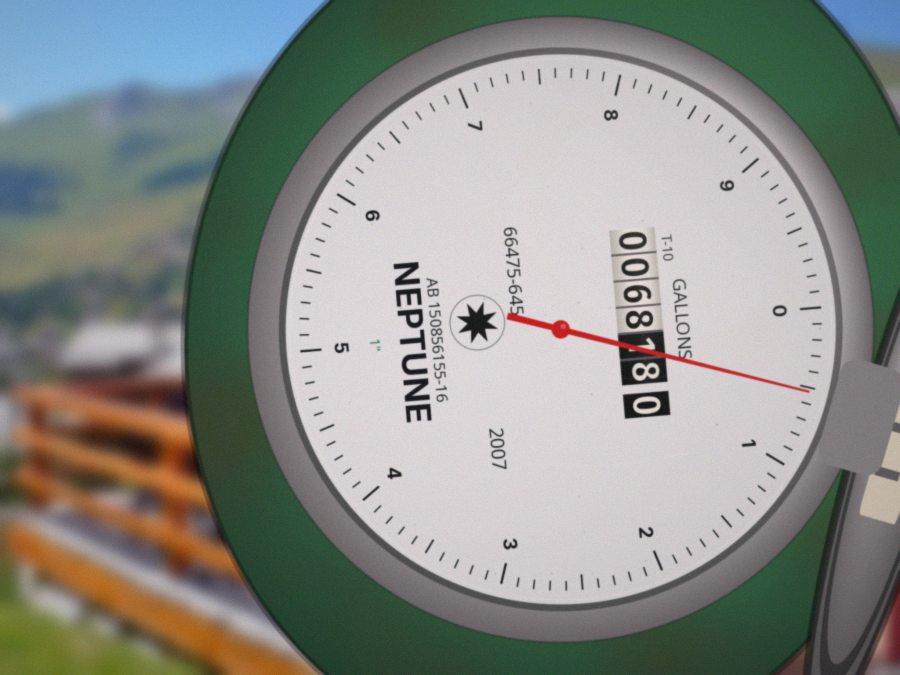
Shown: 68180.5gal
